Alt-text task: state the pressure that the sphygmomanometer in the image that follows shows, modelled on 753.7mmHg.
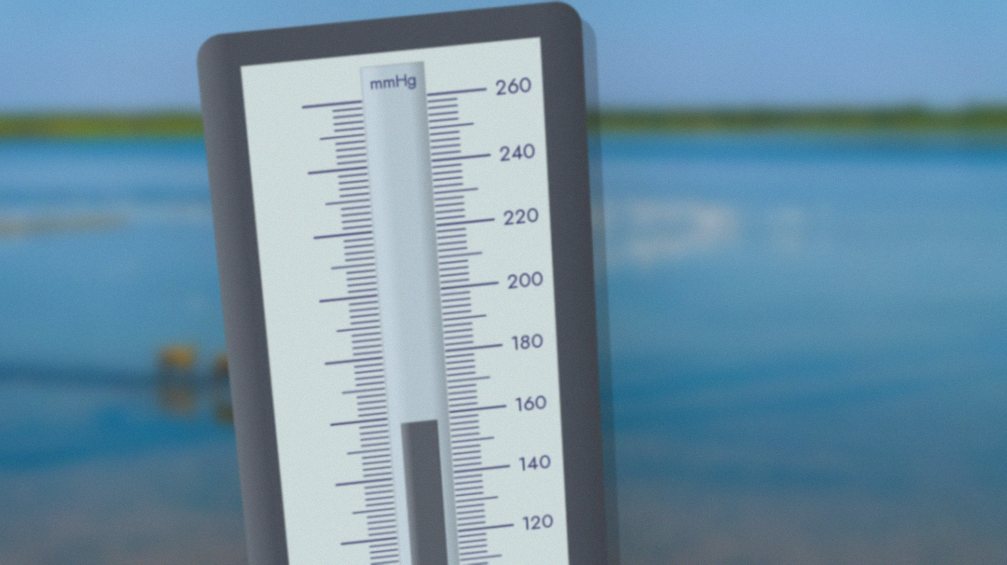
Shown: 158mmHg
